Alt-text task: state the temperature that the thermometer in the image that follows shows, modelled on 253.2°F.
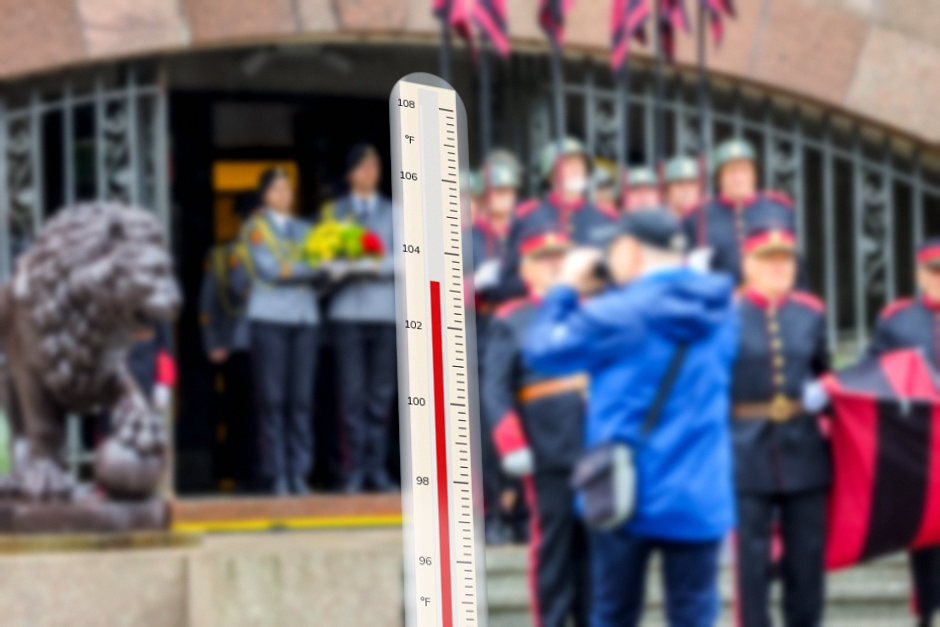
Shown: 103.2°F
